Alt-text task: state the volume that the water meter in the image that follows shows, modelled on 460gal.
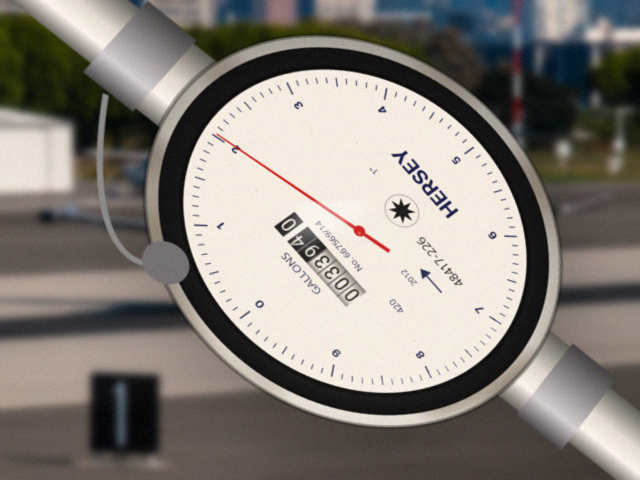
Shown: 33942.0gal
